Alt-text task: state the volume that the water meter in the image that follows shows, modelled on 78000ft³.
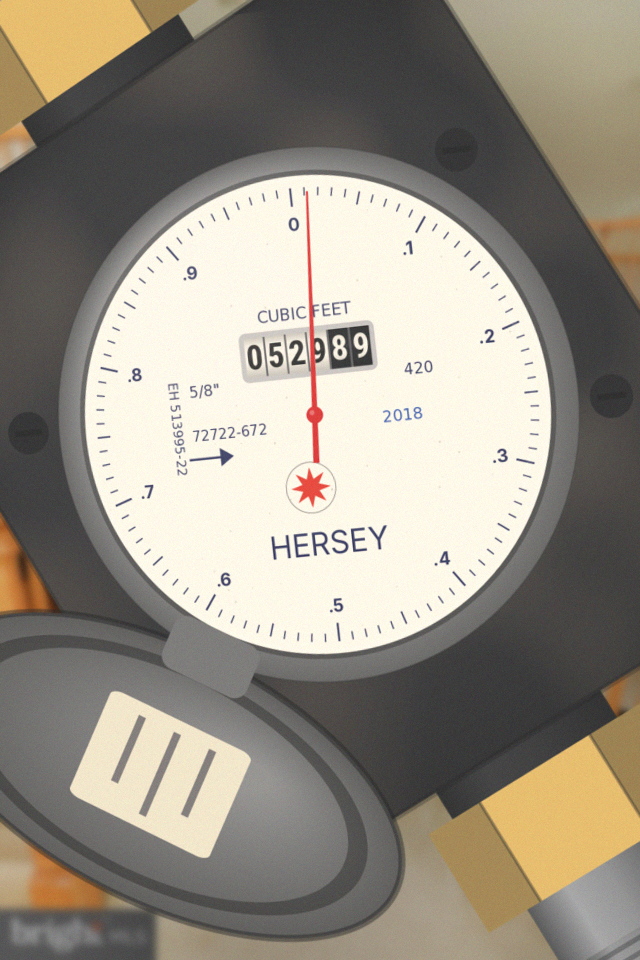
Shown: 52989.01ft³
